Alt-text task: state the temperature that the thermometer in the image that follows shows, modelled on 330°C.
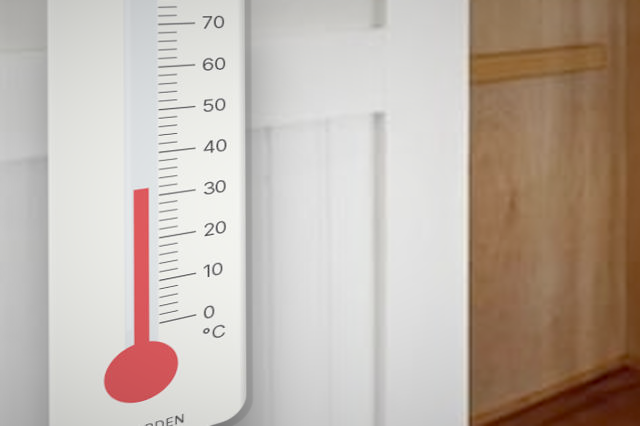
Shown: 32°C
